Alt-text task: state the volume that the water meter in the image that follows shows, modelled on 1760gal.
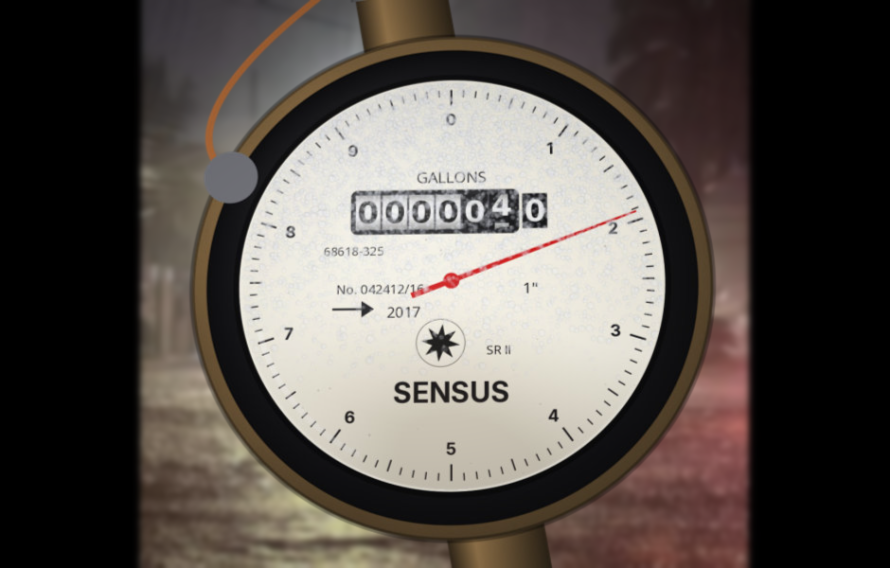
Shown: 41.9gal
